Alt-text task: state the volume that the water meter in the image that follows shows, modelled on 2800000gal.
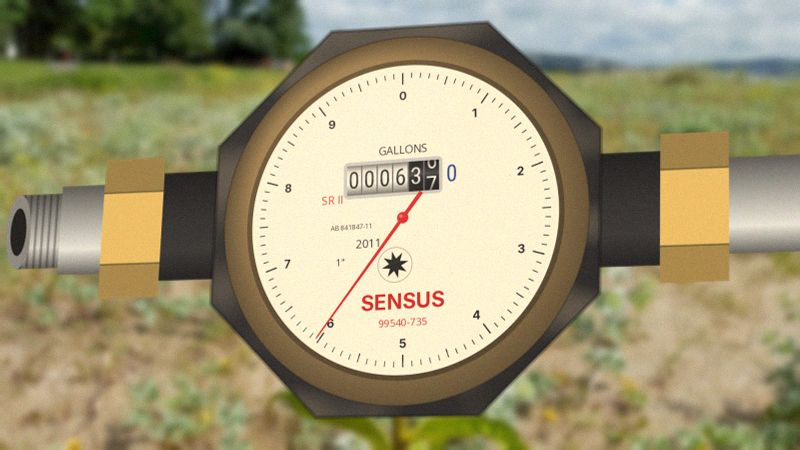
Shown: 6366.0gal
